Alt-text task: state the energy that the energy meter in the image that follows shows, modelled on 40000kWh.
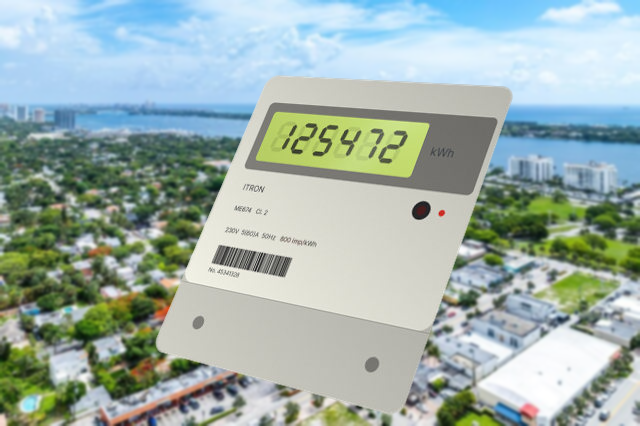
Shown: 125472kWh
